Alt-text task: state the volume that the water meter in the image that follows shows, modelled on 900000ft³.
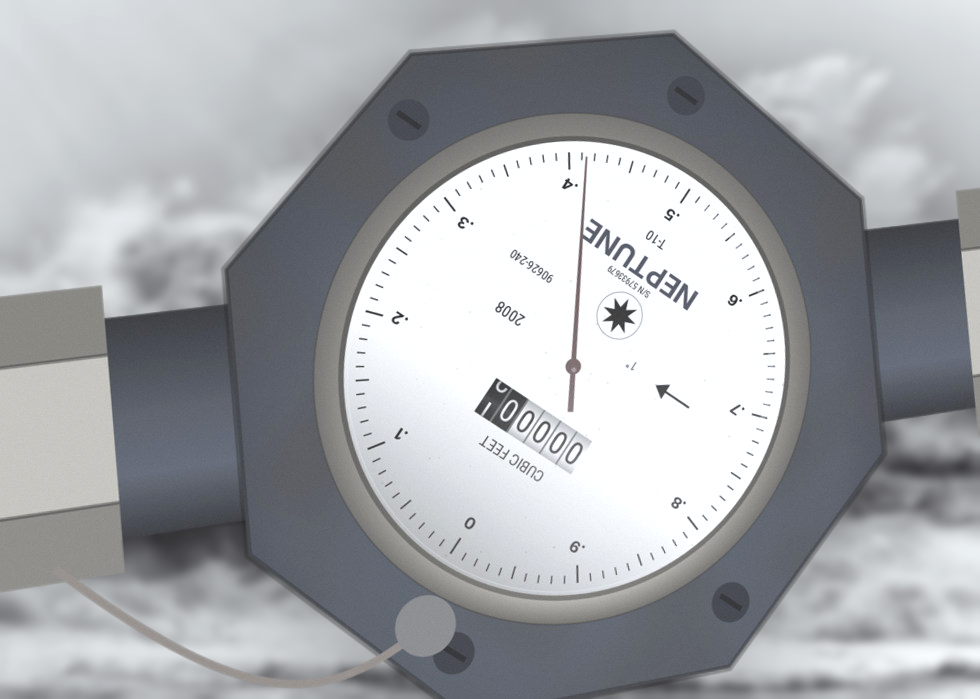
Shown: 1.41ft³
